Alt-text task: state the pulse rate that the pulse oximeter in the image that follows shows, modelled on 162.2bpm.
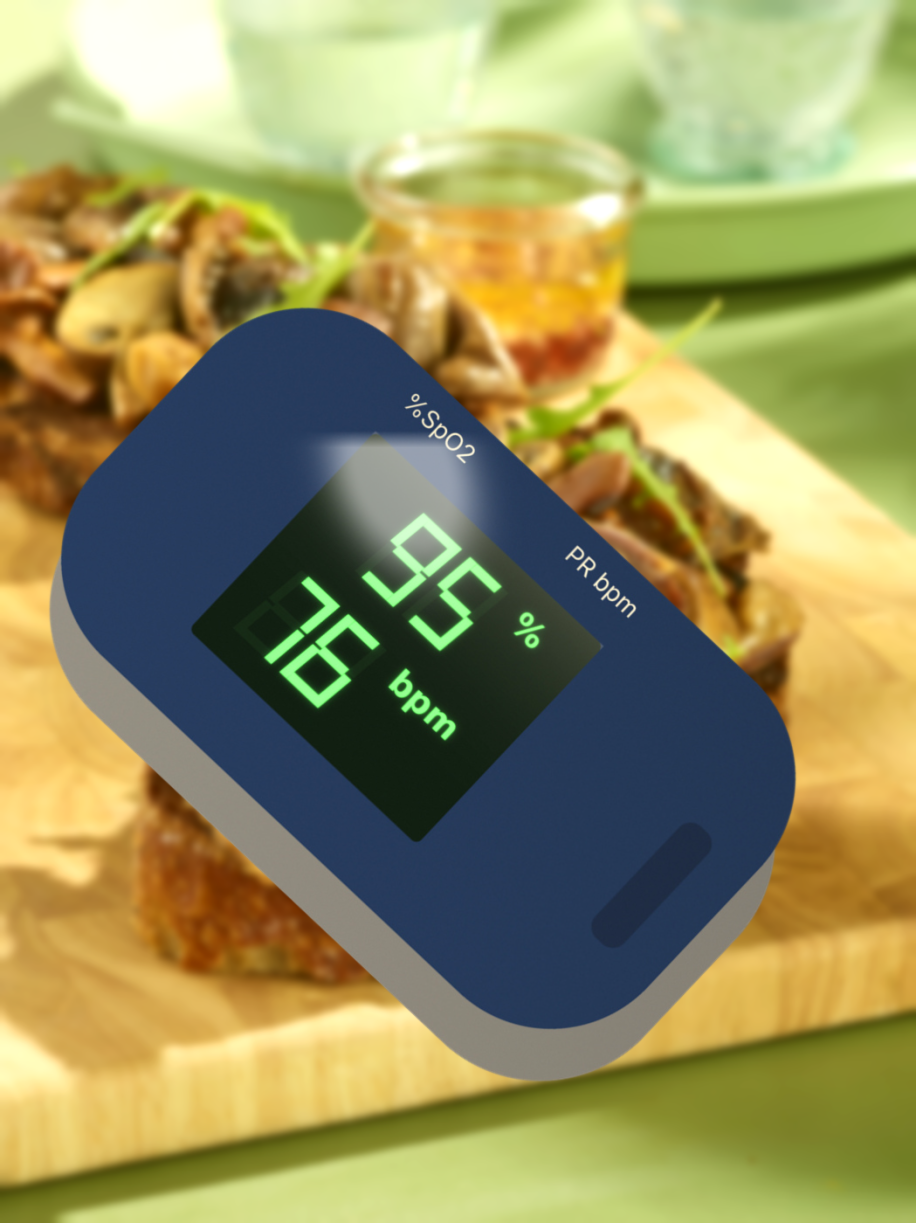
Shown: 76bpm
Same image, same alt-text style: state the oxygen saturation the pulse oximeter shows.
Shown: 95%
